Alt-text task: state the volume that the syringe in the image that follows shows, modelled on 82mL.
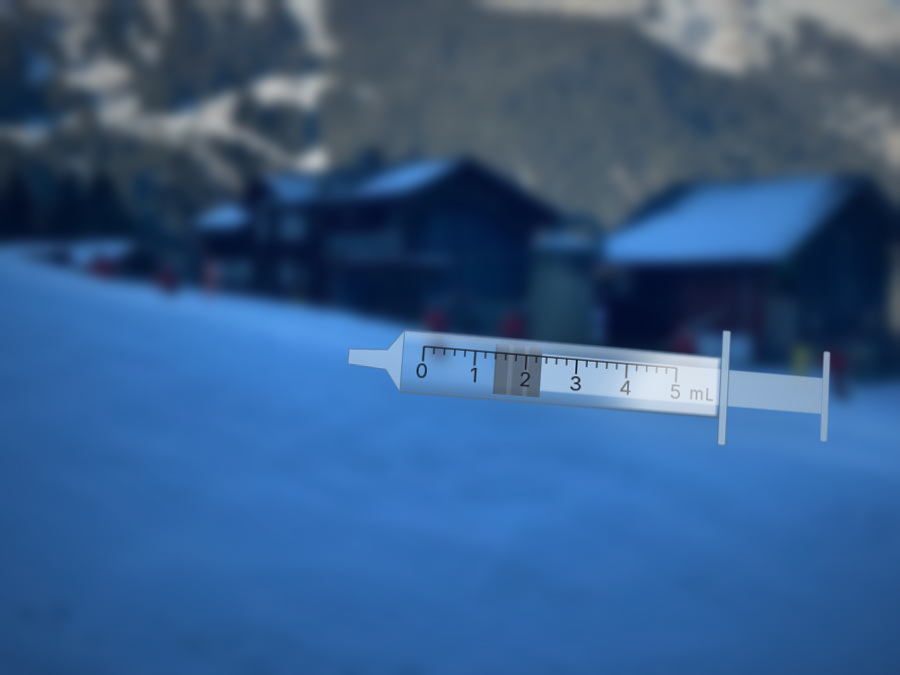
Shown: 1.4mL
